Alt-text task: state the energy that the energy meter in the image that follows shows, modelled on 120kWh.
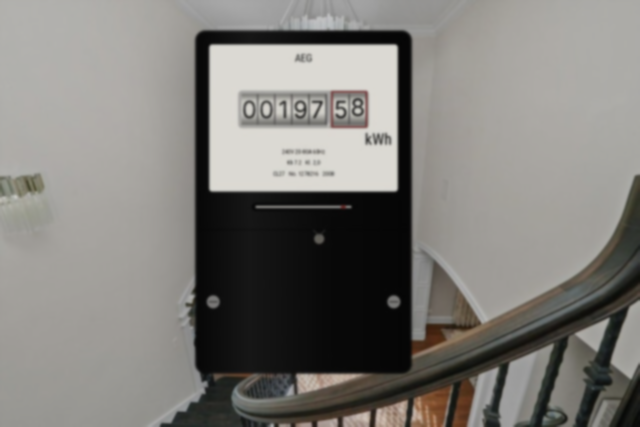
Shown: 197.58kWh
